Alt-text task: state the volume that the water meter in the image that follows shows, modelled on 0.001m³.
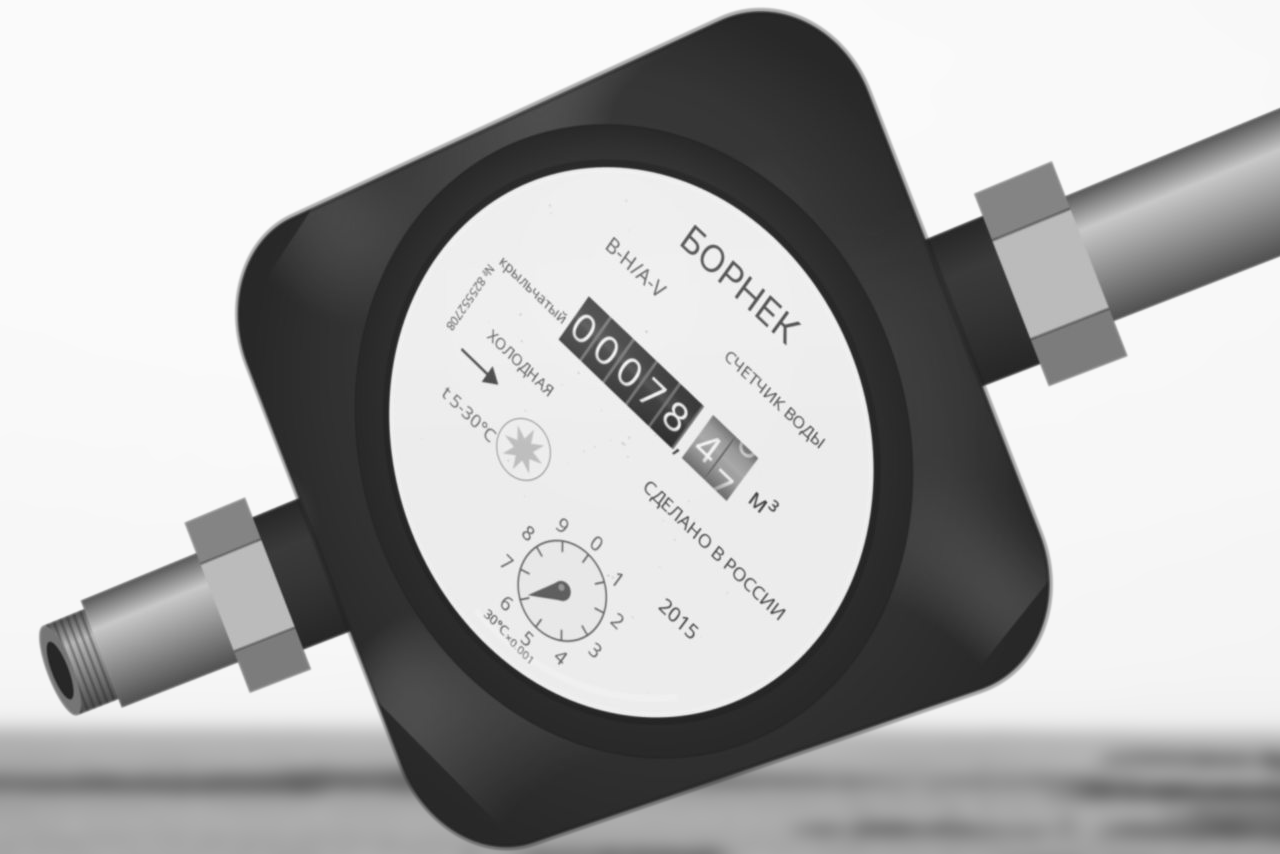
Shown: 78.466m³
